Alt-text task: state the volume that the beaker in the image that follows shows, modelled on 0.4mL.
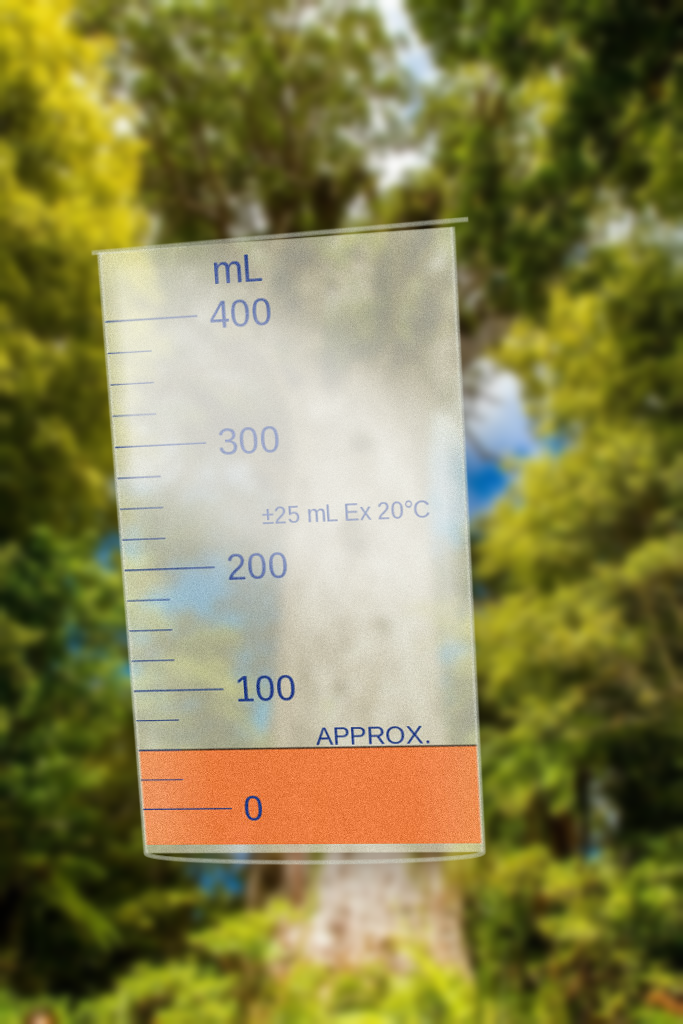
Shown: 50mL
